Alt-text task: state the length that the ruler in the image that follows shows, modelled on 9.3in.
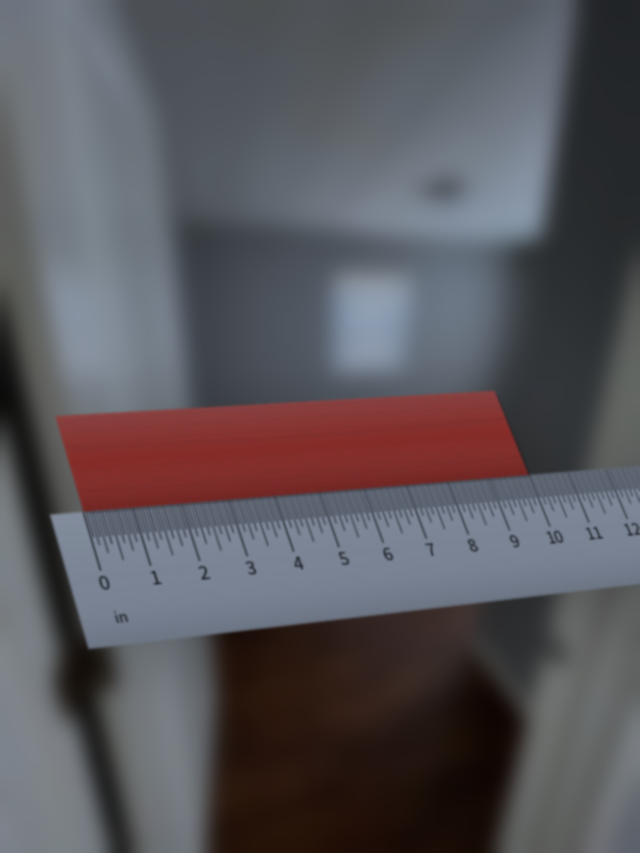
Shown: 10in
